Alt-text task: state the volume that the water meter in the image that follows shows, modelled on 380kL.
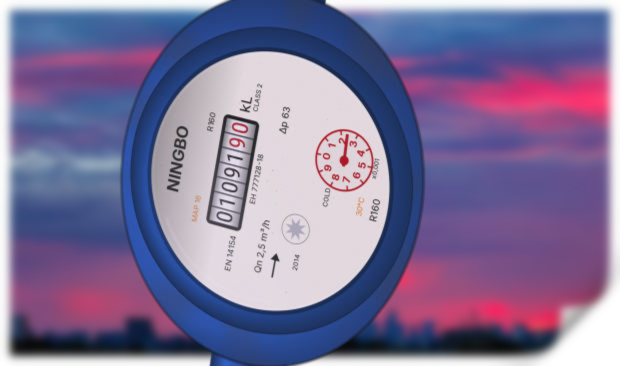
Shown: 1091.902kL
